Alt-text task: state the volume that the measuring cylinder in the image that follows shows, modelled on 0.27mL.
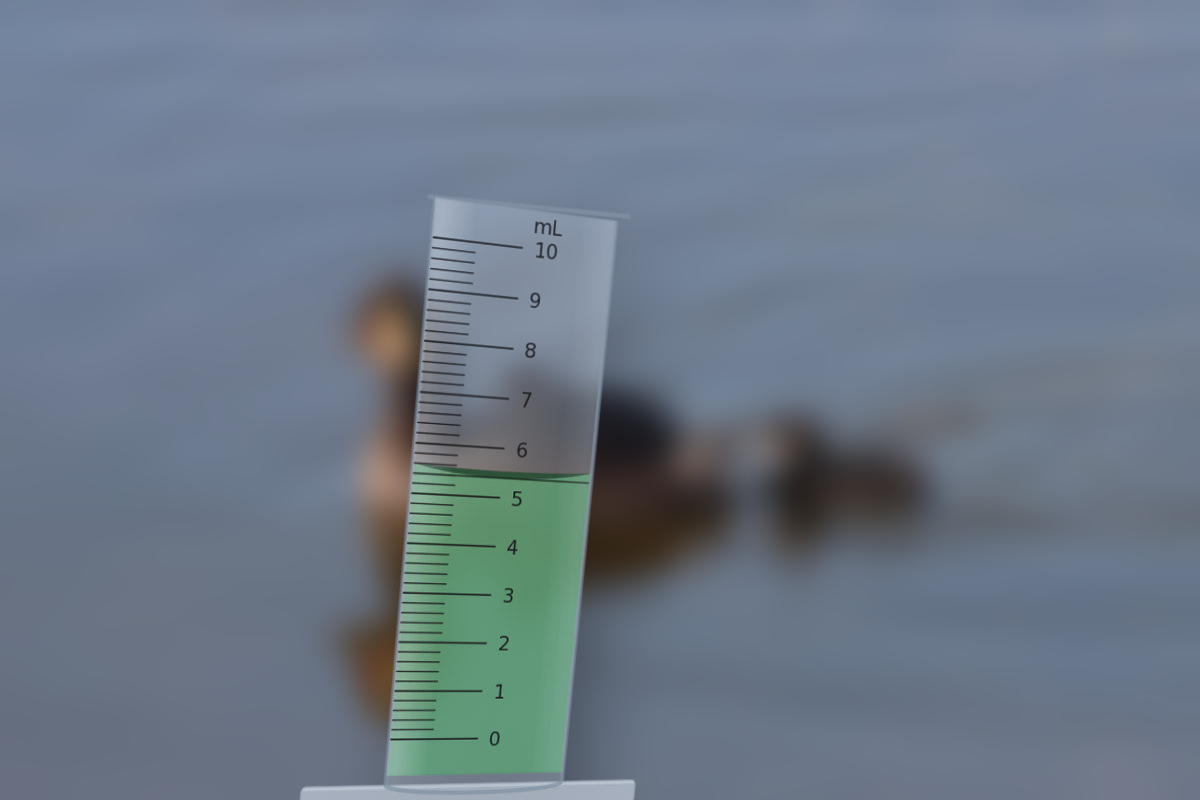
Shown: 5.4mL
